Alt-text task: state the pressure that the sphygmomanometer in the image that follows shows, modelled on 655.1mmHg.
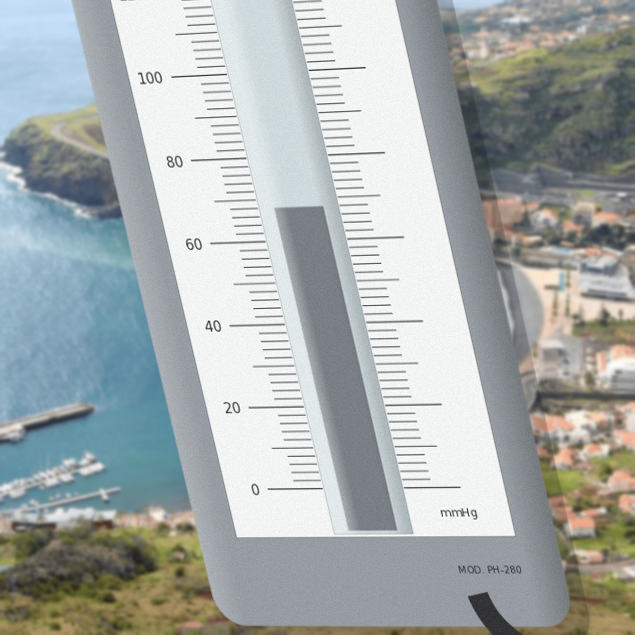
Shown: 68mmHg
